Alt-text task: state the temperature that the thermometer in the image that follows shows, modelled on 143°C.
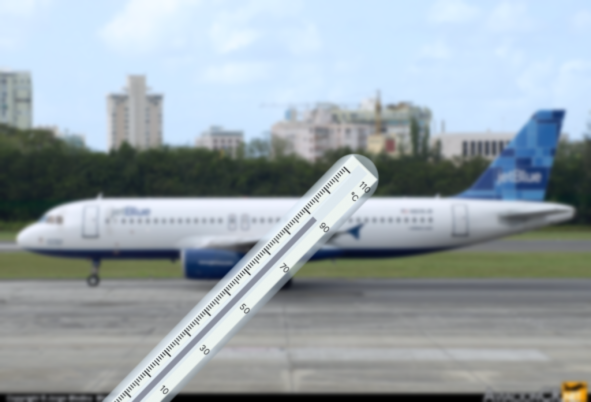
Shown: 90°C
